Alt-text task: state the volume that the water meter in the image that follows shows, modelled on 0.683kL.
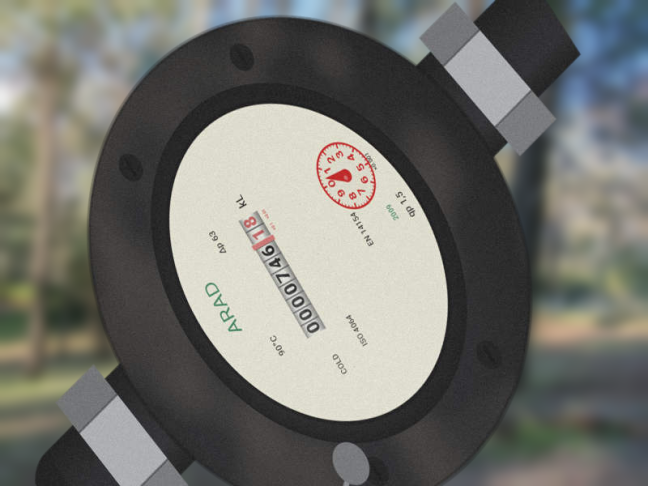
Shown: 746.180kL
